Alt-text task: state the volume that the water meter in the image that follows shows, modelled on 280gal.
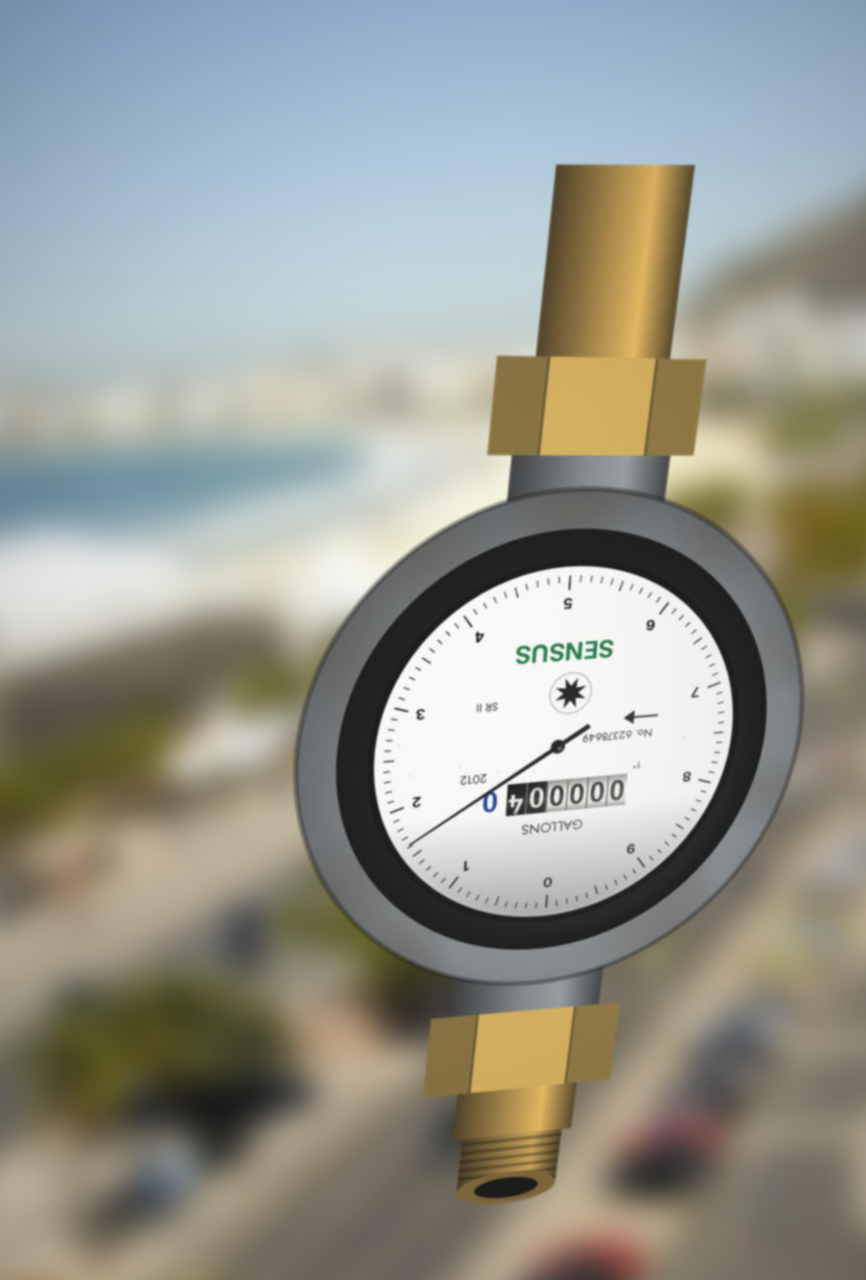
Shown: 41.6gal
